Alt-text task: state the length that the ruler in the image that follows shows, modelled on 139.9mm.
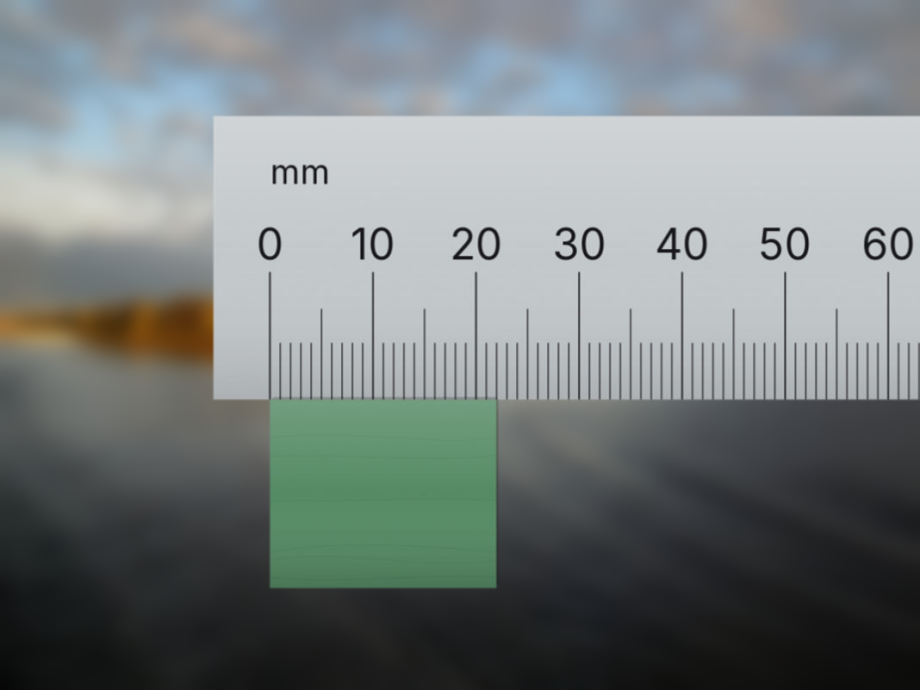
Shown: 22mm
